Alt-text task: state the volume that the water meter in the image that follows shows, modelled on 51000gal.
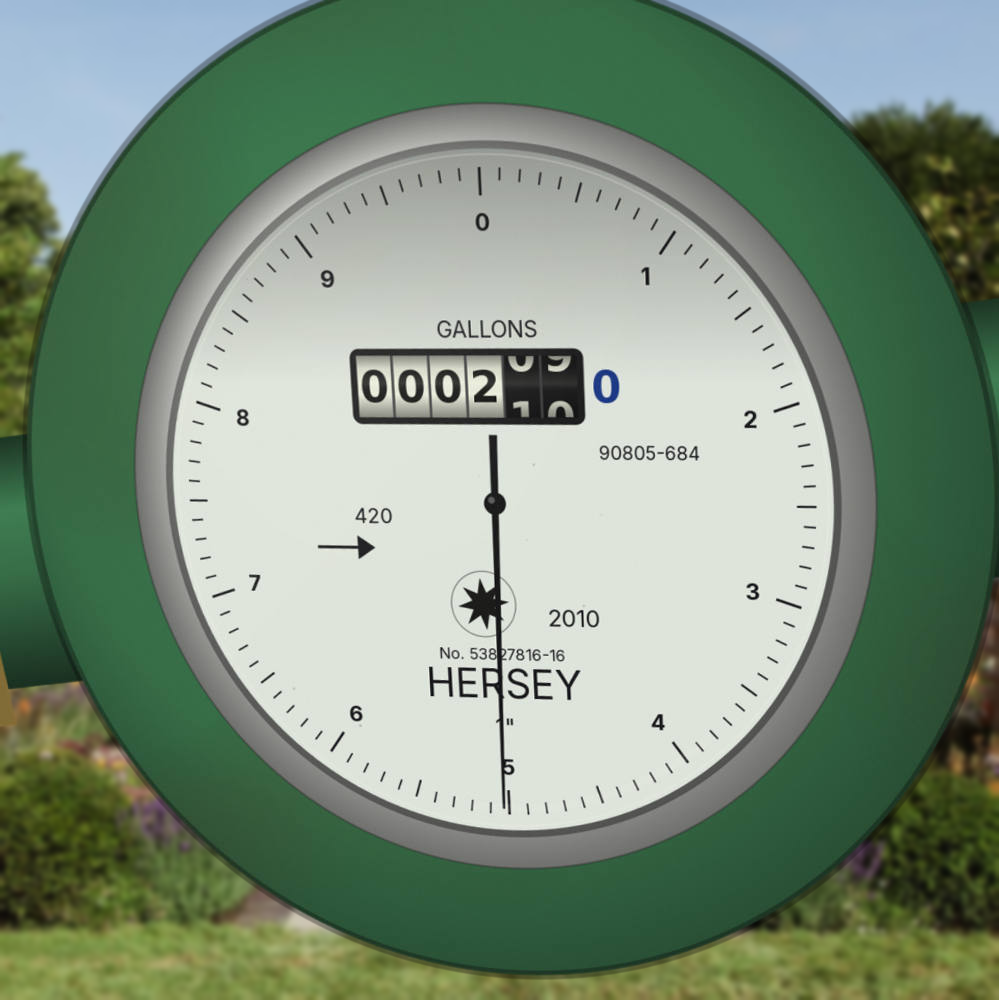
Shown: 2095.0gal
